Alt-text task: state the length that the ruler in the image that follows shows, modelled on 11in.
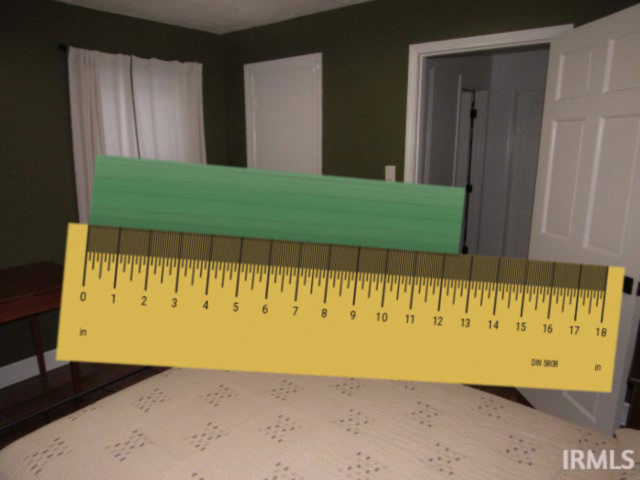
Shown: 12.5in
